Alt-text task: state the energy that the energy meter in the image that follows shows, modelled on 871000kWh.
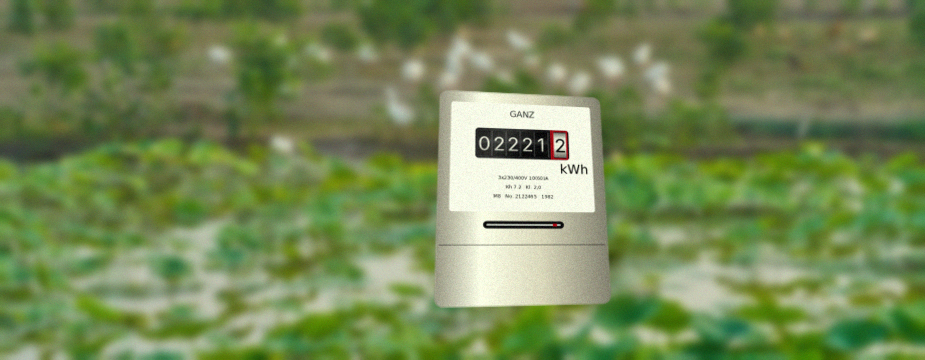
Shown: 2221.2kWh
